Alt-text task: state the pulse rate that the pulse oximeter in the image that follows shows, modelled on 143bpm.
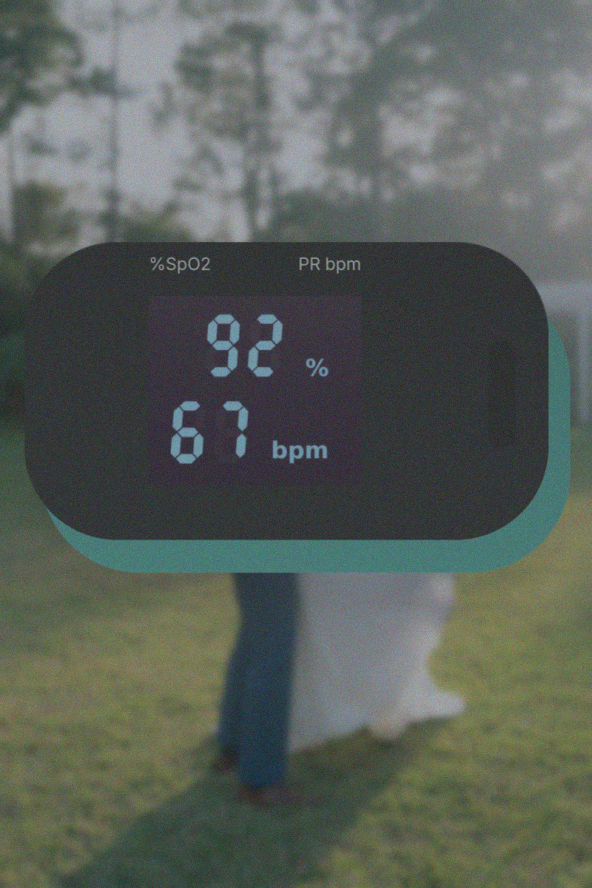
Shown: 67bpm
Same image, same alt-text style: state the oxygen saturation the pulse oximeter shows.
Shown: 92%
